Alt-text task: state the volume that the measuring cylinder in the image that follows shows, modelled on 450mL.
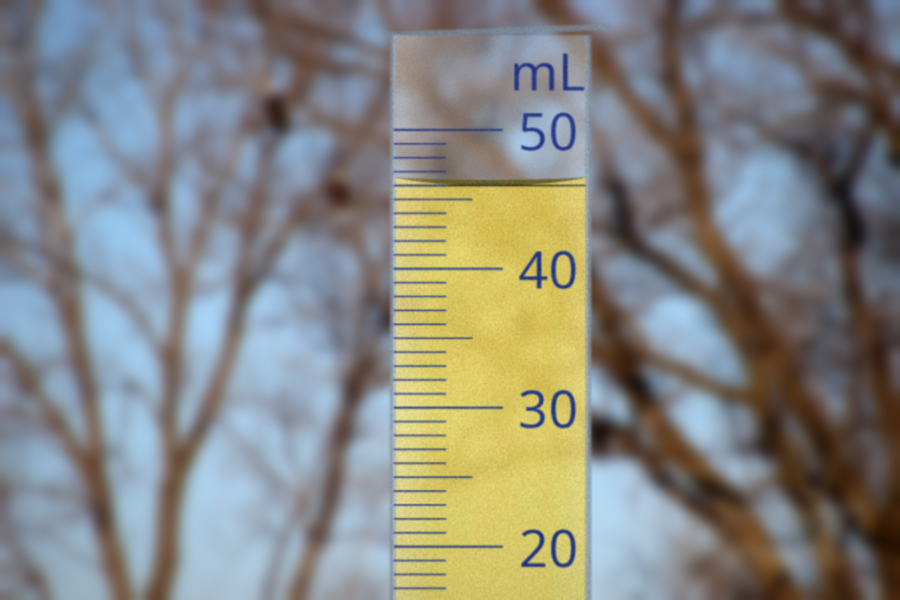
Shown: 46mL
